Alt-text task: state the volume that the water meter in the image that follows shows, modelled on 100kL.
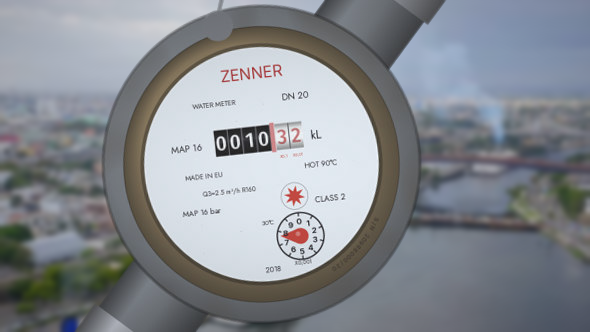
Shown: 10.327kL
